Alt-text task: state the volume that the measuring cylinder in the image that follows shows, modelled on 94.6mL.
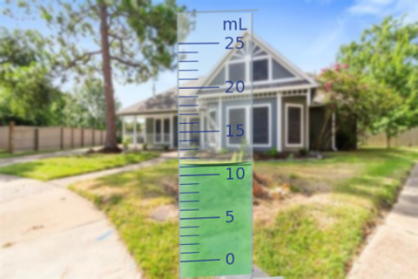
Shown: 11mL
